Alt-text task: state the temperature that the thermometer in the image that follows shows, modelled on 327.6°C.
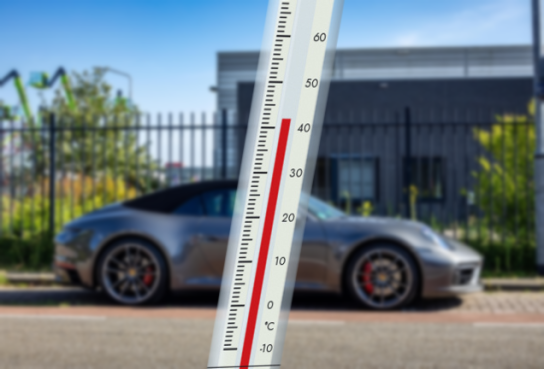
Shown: 42°C
